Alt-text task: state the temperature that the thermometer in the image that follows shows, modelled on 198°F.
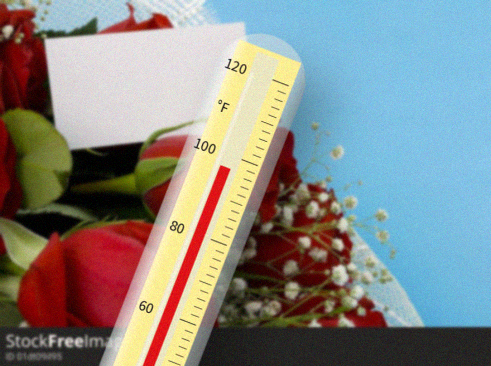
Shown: 97°F
